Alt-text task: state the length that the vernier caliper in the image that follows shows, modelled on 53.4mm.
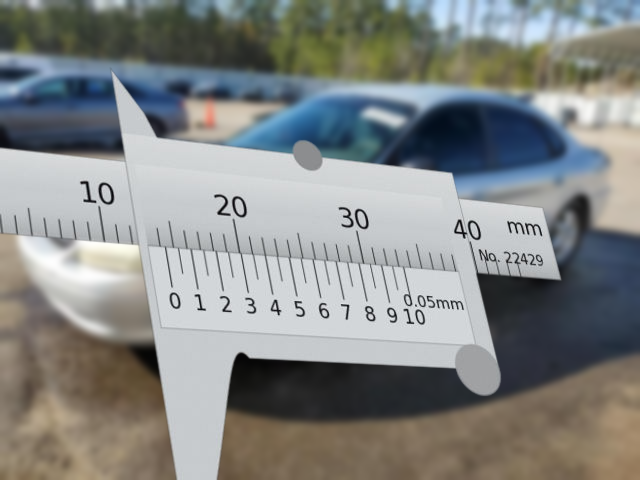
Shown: 14.4mm
